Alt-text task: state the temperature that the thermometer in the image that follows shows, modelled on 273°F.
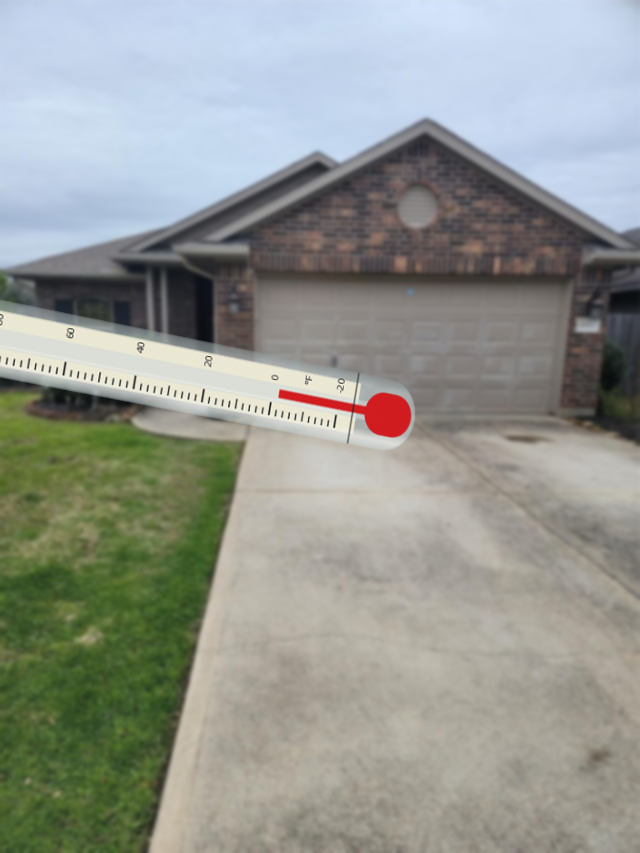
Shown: -2°F
